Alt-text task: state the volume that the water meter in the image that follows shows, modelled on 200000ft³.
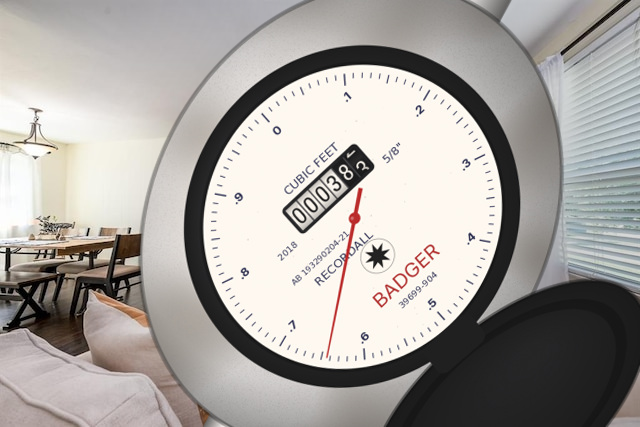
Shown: 382.64ft³
